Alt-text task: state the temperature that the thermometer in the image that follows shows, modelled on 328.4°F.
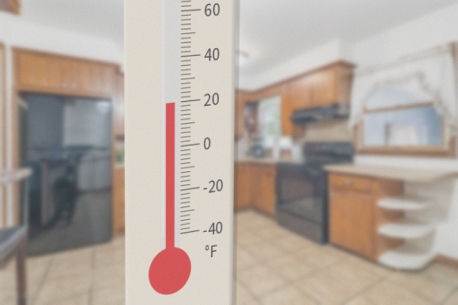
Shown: 20°F
